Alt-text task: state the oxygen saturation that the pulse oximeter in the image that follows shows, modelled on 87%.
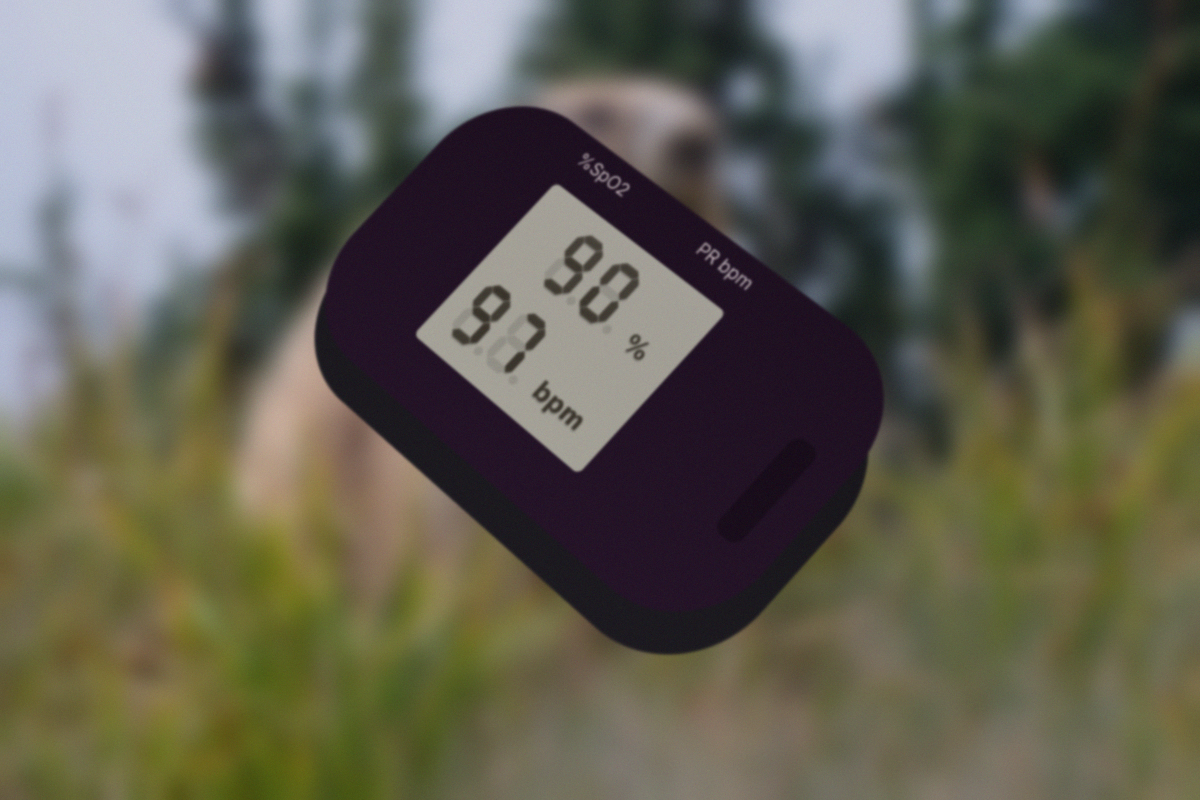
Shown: 90%
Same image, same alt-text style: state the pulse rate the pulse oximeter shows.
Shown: 97bpm
